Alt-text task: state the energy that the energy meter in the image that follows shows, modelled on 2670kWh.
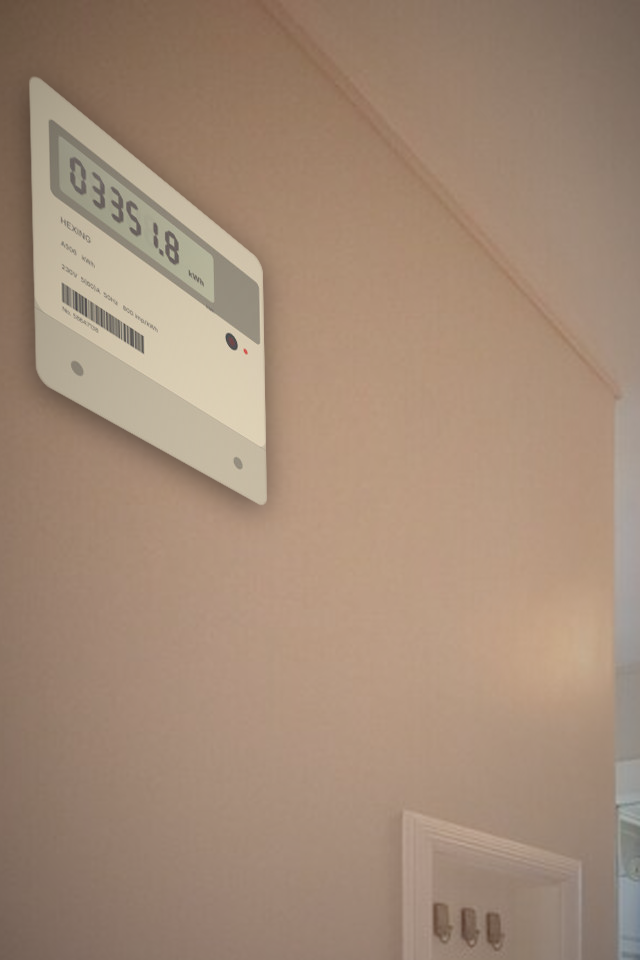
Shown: 3351.8kWh
